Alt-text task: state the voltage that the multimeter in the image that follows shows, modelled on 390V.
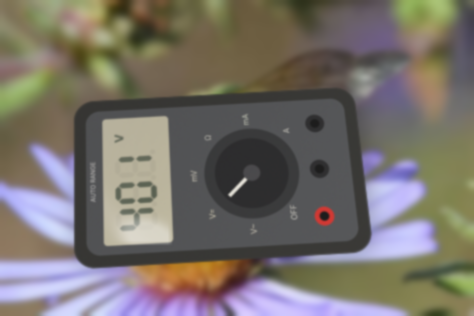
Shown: 401V
